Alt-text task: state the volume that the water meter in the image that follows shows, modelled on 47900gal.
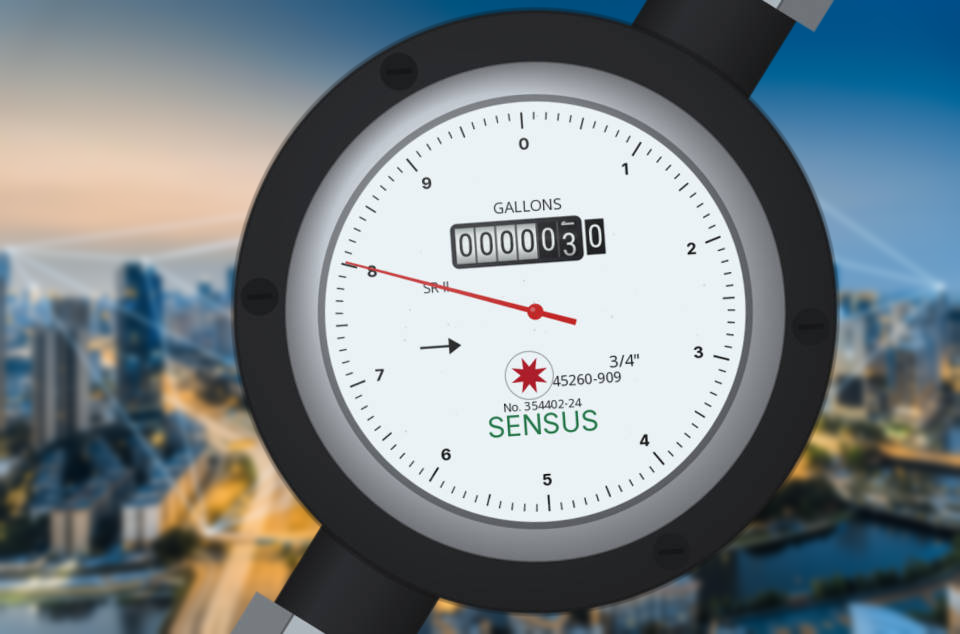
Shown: 28.0gal
